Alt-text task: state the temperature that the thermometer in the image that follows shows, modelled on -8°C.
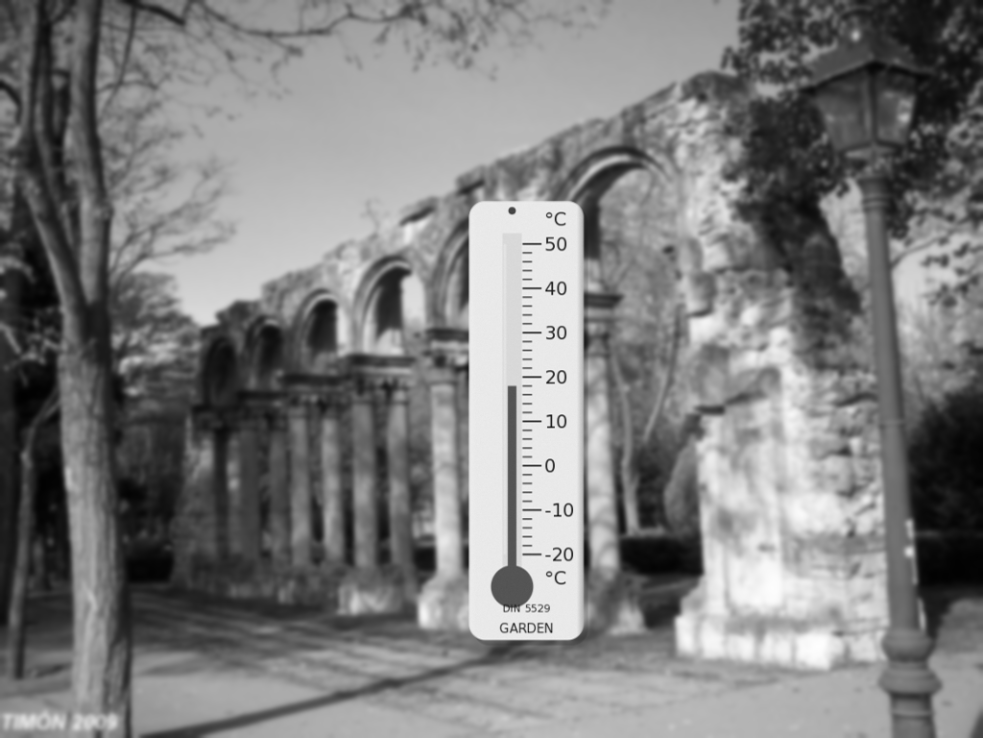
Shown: 18°C
